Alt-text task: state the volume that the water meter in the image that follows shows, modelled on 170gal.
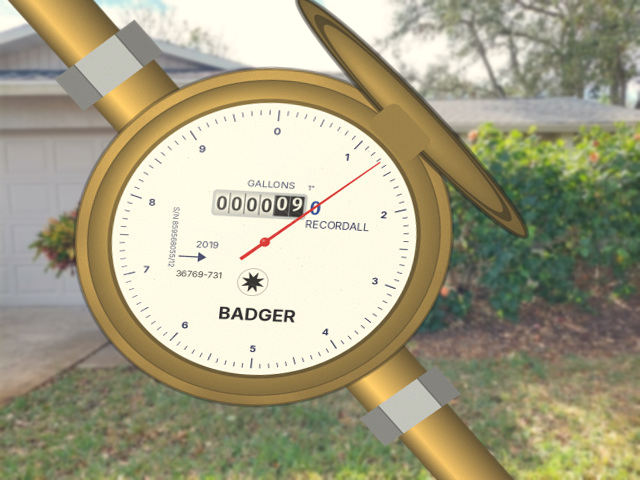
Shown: 91.3gal
